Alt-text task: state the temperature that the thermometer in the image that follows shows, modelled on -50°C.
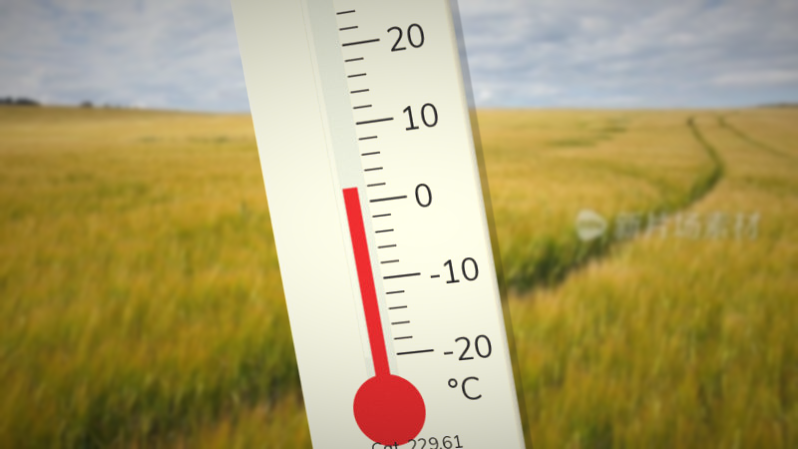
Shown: 2°C
